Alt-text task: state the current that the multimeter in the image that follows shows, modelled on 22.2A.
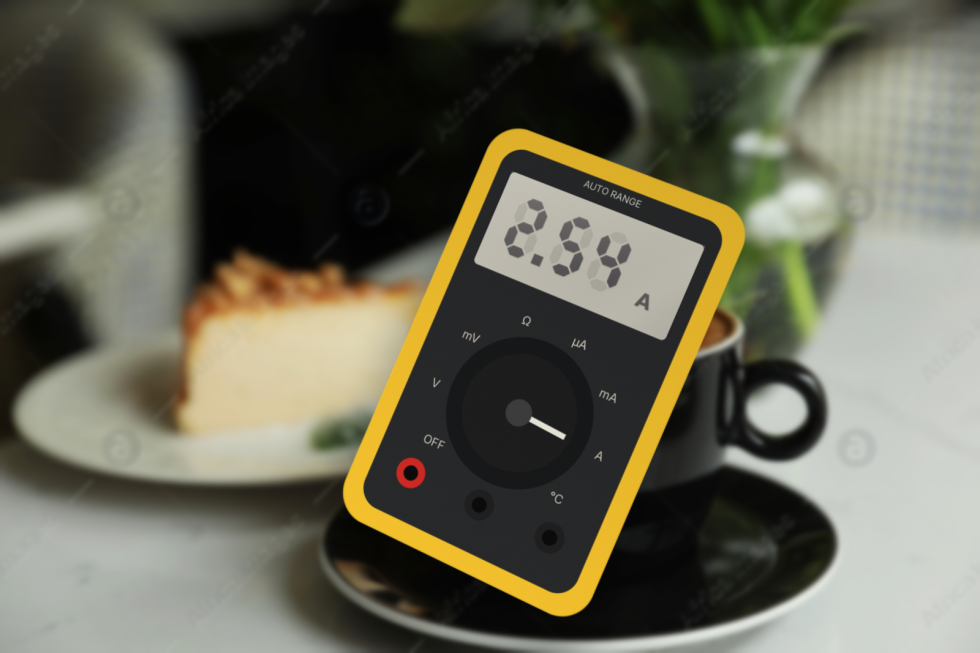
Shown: 2.54A
